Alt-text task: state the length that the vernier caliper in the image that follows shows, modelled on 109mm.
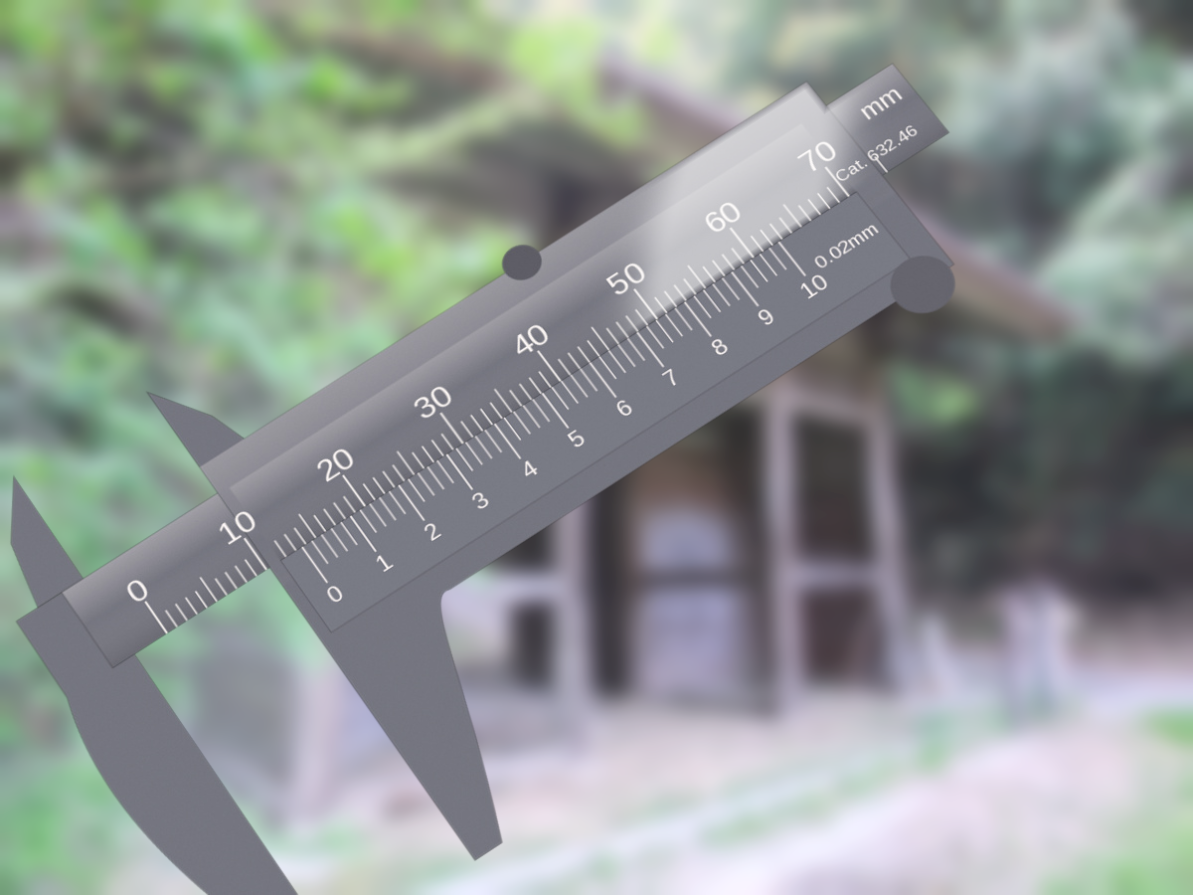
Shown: 13.6mm
